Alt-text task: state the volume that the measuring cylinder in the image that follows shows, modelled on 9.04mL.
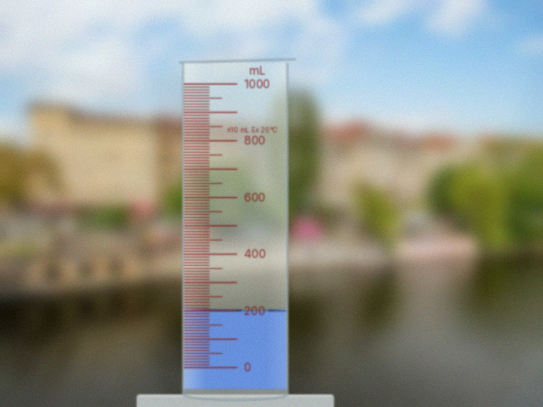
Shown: 200mL
